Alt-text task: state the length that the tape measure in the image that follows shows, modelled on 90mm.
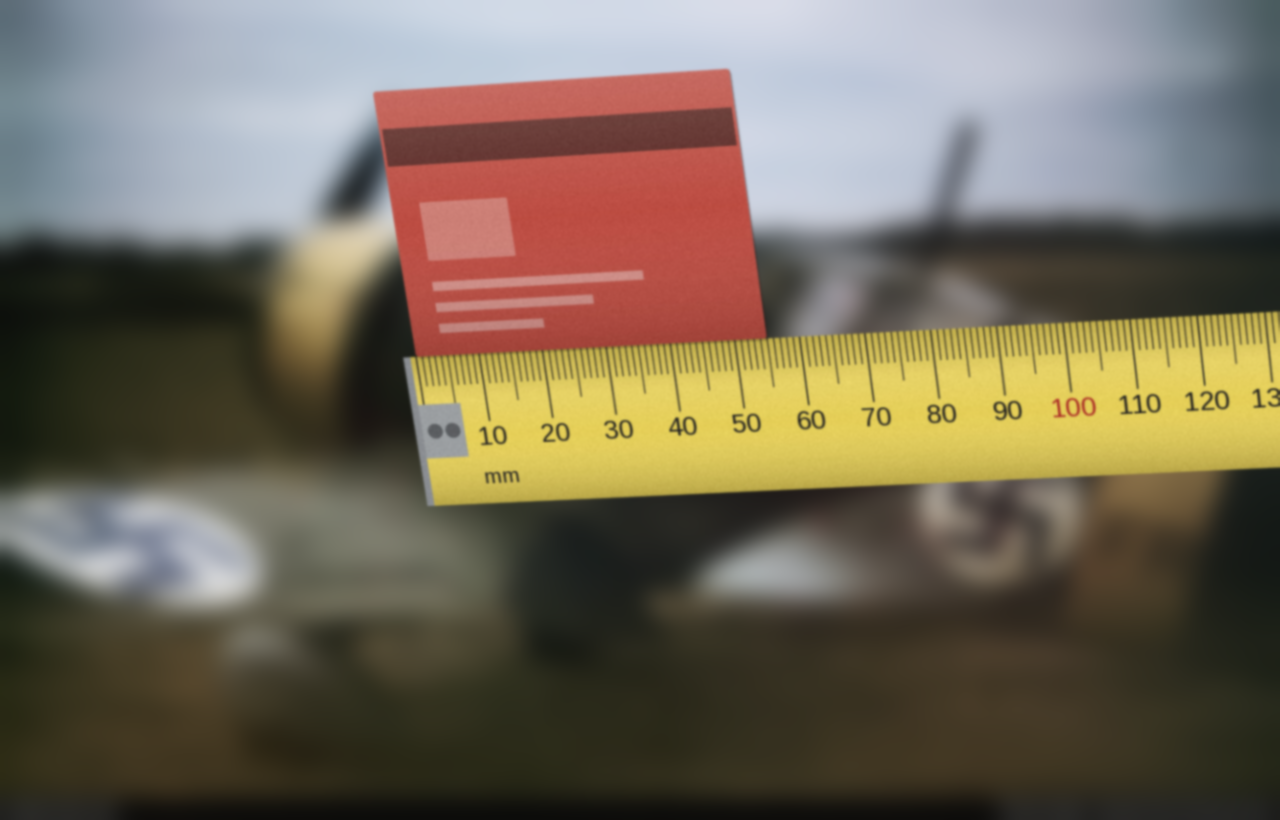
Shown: 55mm
